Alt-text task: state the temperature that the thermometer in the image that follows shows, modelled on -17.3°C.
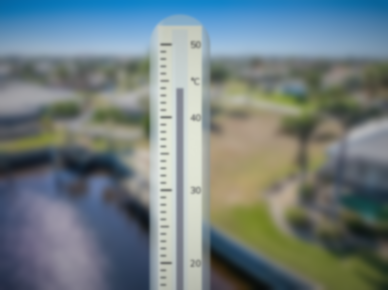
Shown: 44°C
